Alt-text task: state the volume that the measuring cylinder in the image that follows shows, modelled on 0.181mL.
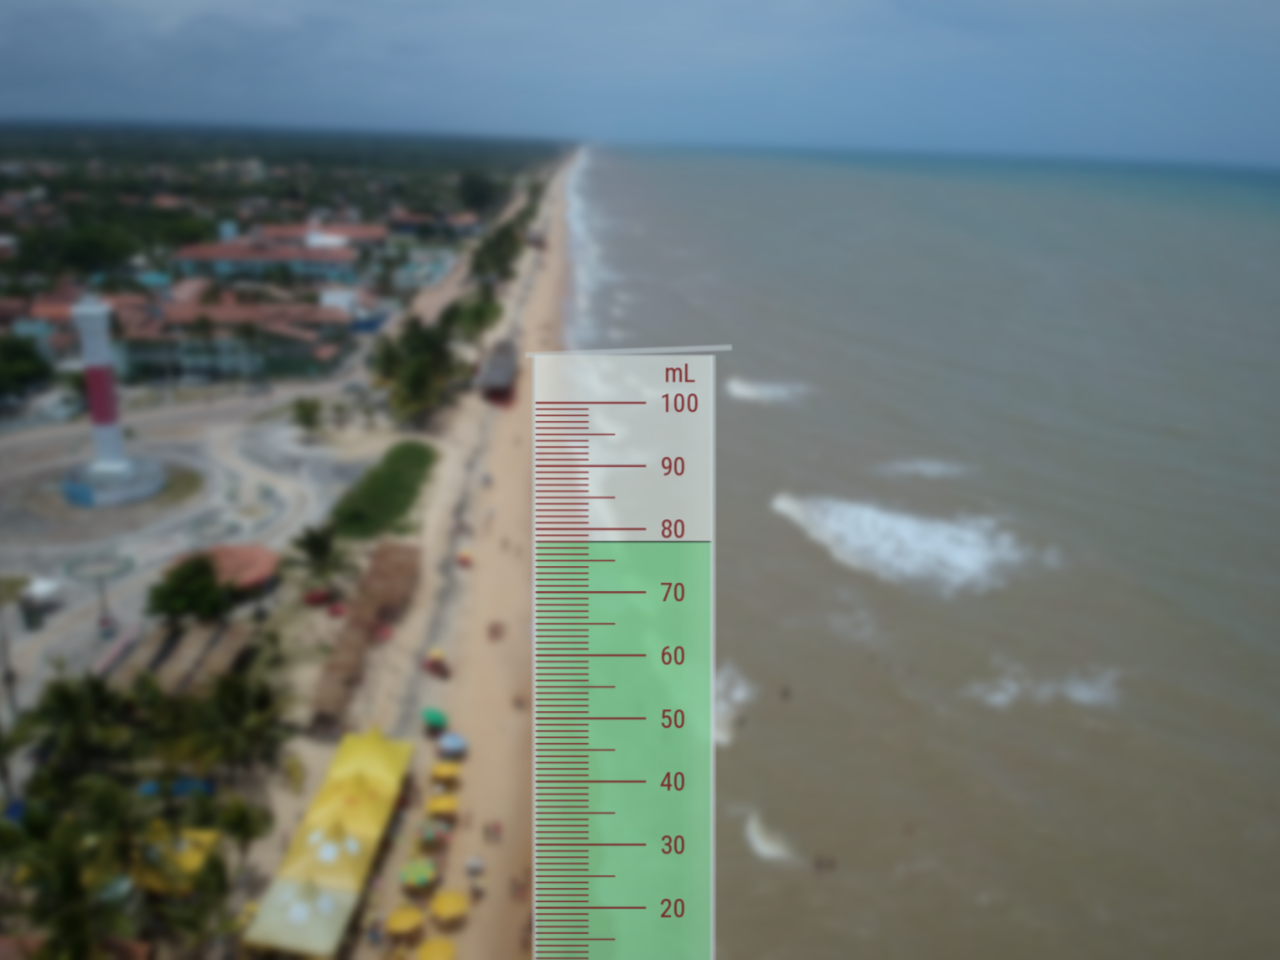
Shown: 78mL
